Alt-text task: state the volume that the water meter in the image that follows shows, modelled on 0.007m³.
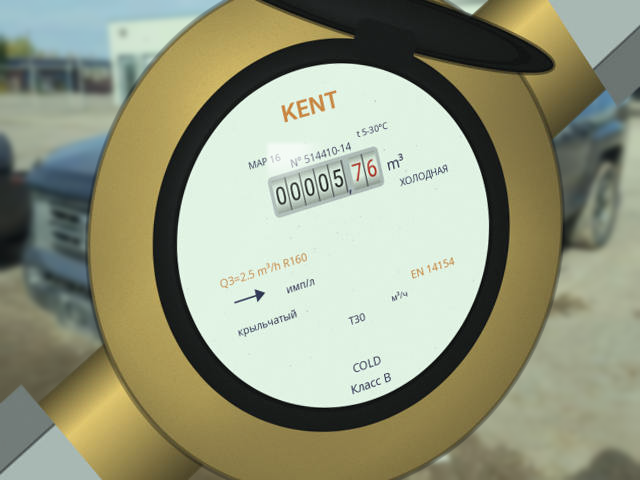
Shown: 5.76m³
